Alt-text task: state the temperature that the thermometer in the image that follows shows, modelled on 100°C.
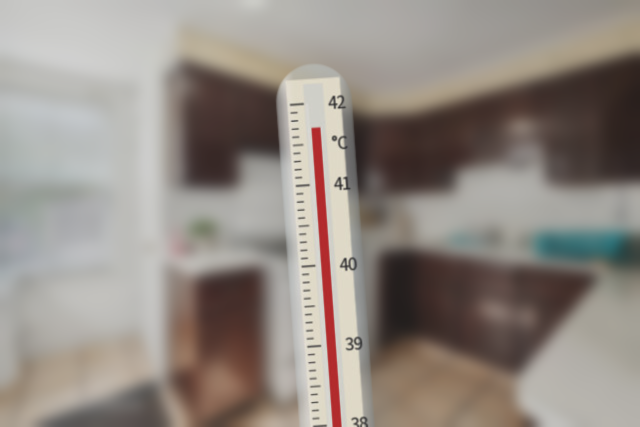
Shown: 41.7°C
